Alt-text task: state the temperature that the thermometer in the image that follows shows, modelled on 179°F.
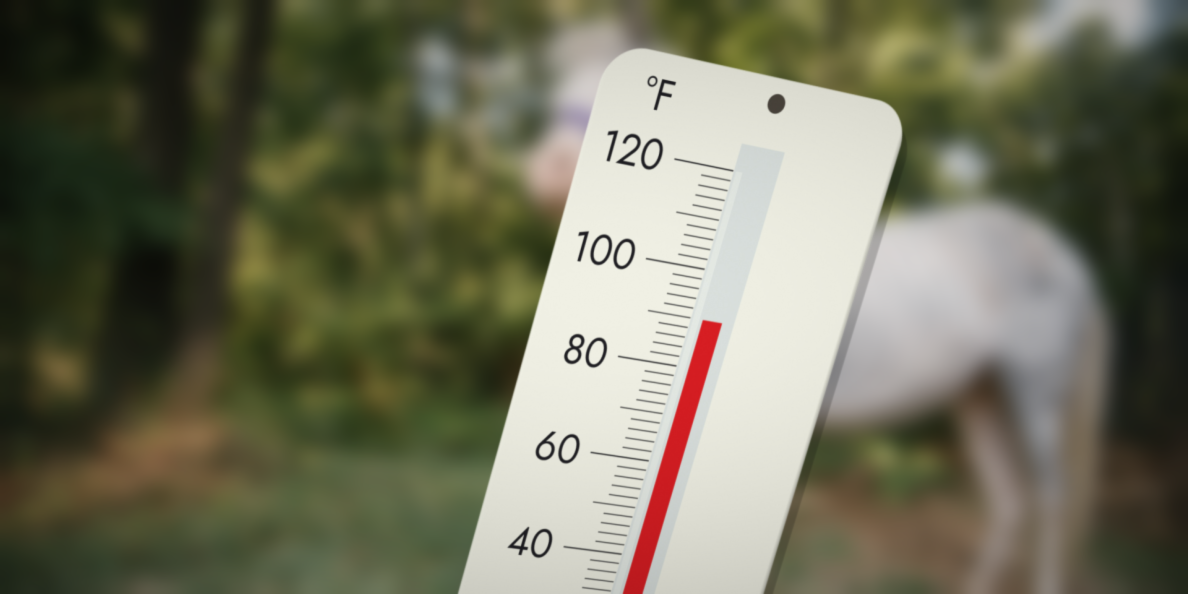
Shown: 90°F
